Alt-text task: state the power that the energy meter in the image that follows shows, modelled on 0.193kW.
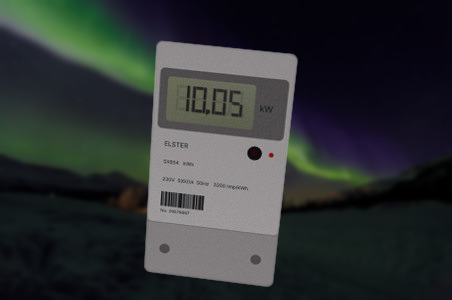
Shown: 10.05kW
